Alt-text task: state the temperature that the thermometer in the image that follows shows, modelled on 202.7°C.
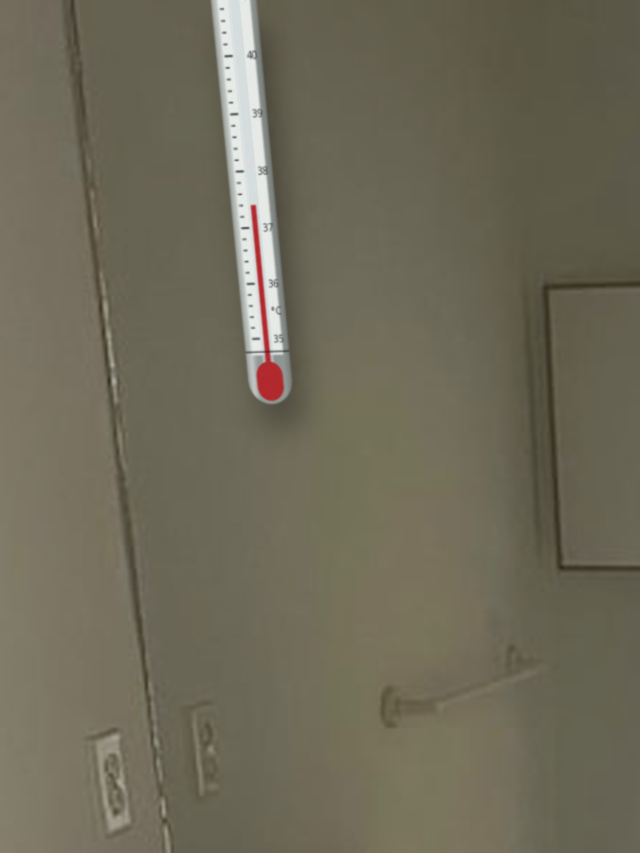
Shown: 37.4°C
